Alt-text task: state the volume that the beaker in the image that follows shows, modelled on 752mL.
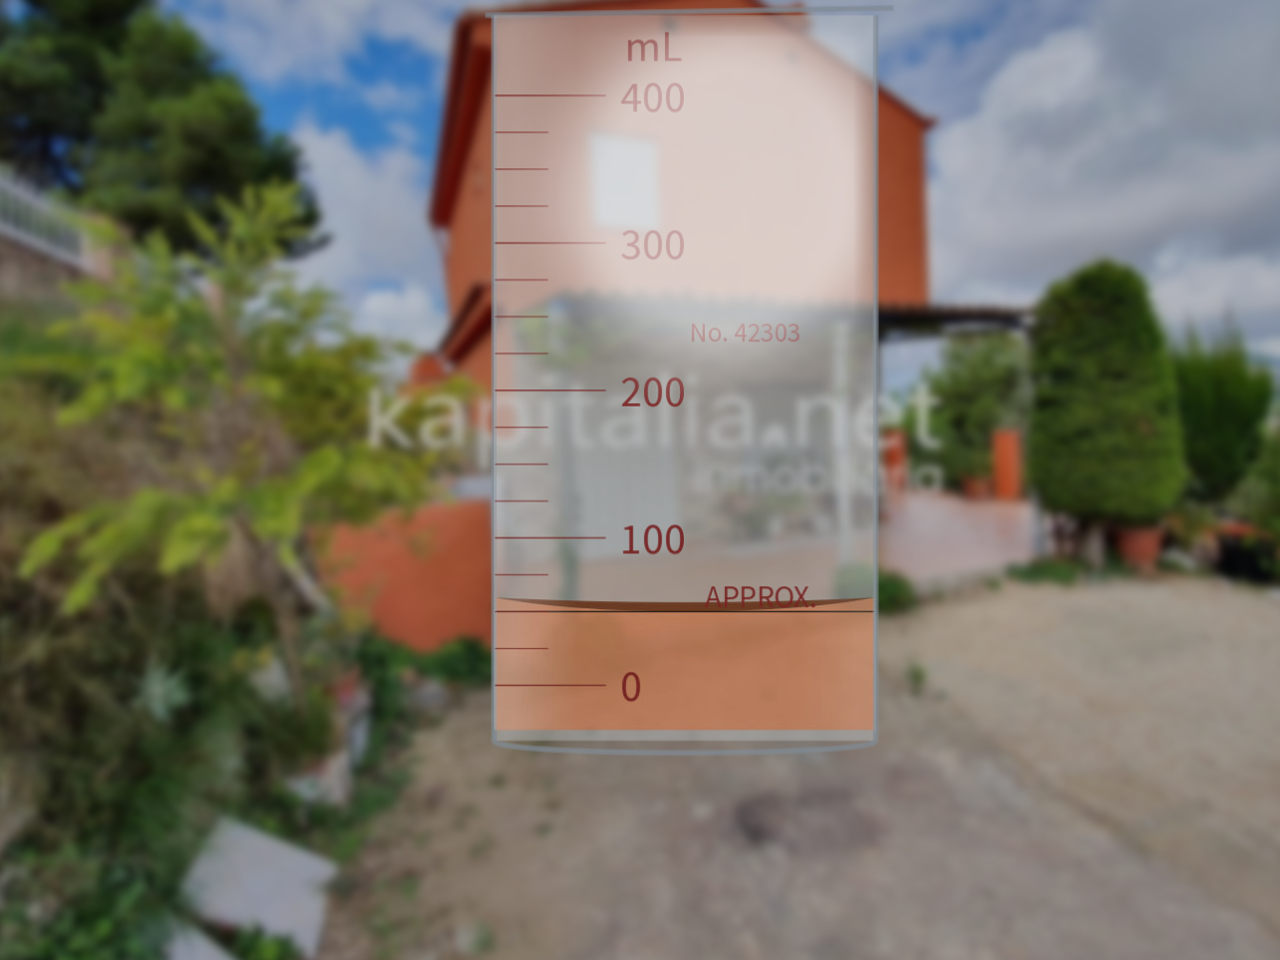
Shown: 50mL
